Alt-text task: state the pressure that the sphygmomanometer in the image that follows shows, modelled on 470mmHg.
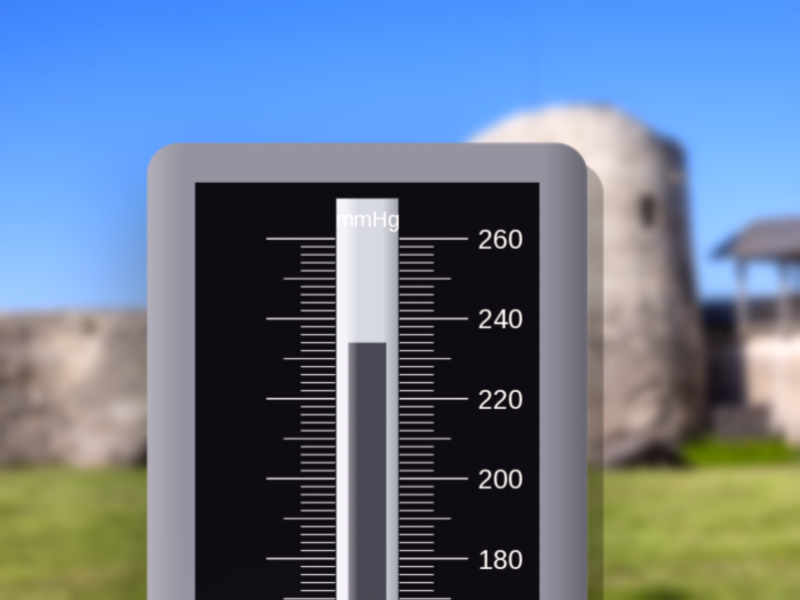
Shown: 234mmHg
